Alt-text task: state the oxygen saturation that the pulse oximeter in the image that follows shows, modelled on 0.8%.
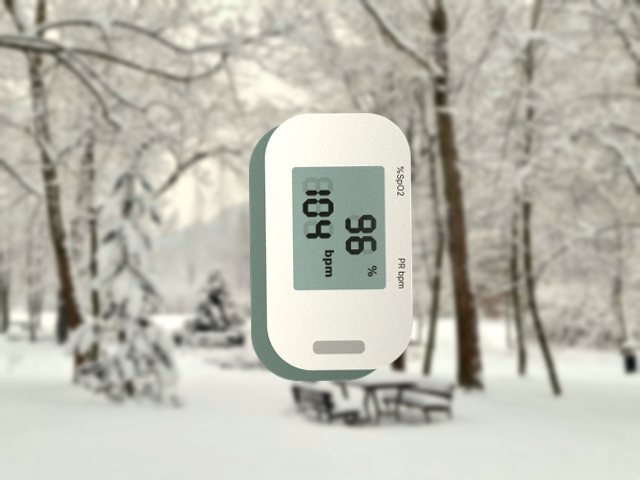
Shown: 96%
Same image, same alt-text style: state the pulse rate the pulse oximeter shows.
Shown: 104bpm
